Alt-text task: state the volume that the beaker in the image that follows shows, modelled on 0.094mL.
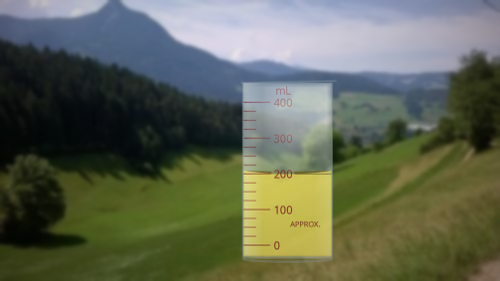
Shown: 200mL
